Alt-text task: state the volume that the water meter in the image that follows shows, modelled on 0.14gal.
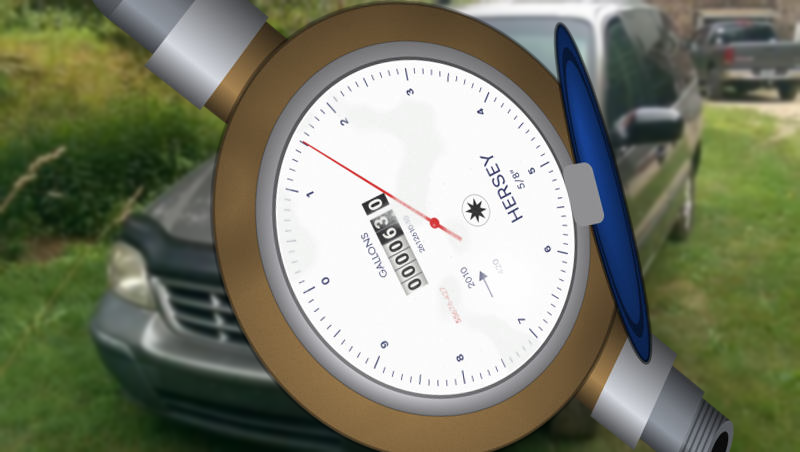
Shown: 631.5gal
